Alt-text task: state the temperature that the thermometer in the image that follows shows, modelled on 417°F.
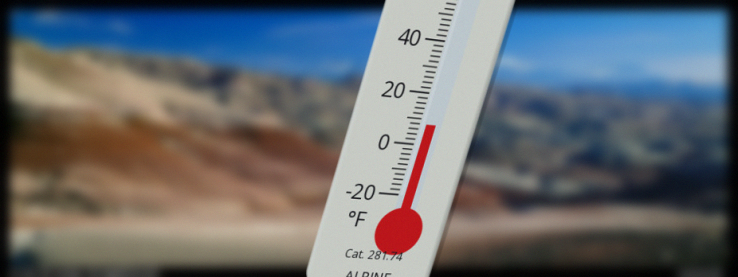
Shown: 8°F
